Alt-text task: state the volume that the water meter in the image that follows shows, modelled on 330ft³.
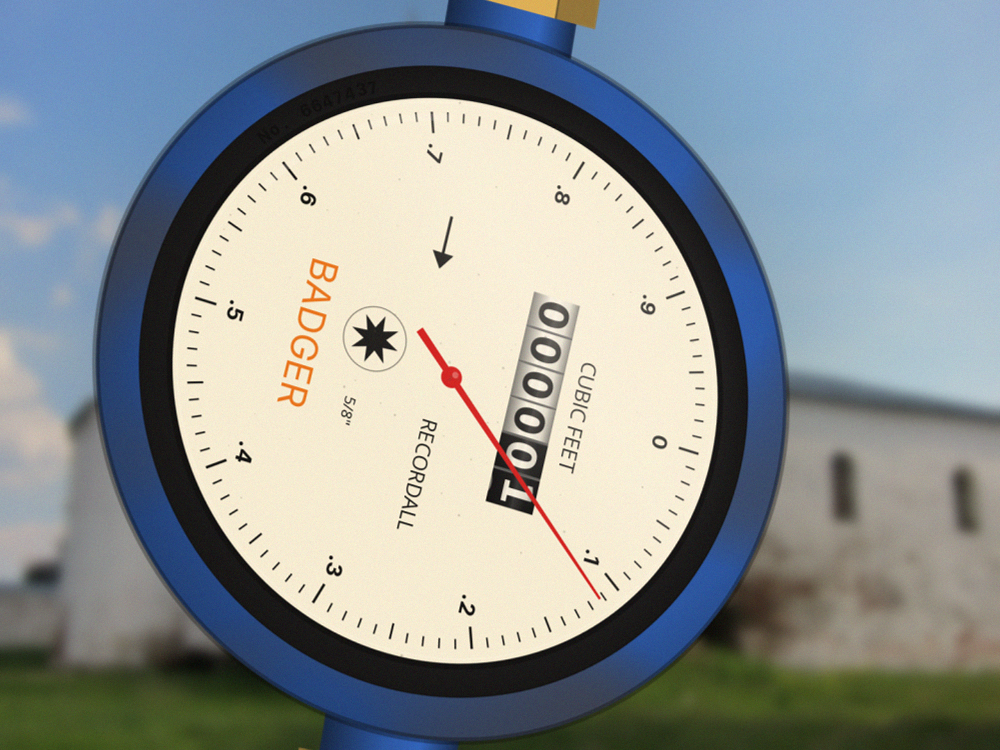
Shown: 1.11ft³
